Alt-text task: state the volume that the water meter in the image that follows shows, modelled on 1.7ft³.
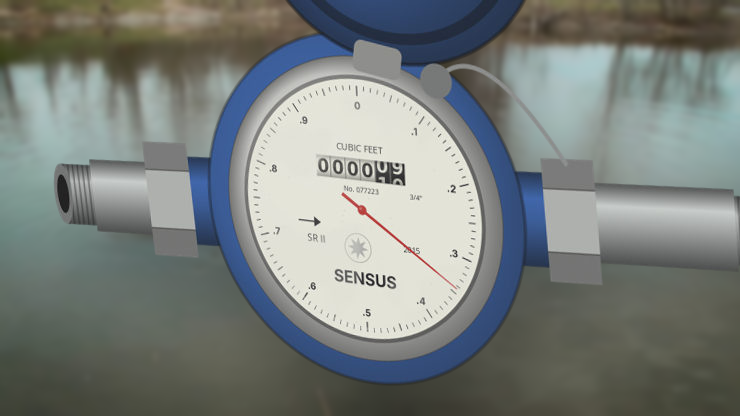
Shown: 9.34ft³
